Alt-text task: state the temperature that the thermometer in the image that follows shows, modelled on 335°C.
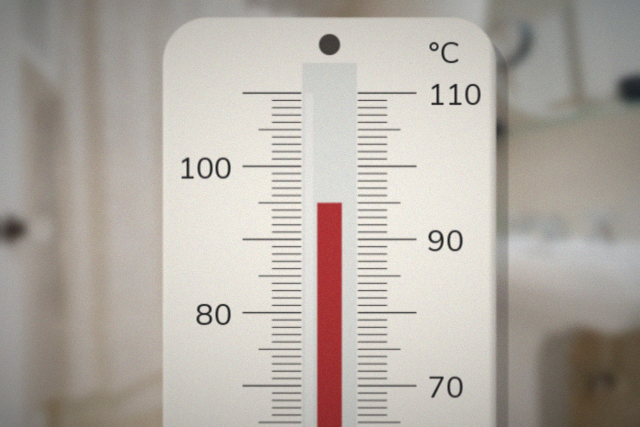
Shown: 95°C
